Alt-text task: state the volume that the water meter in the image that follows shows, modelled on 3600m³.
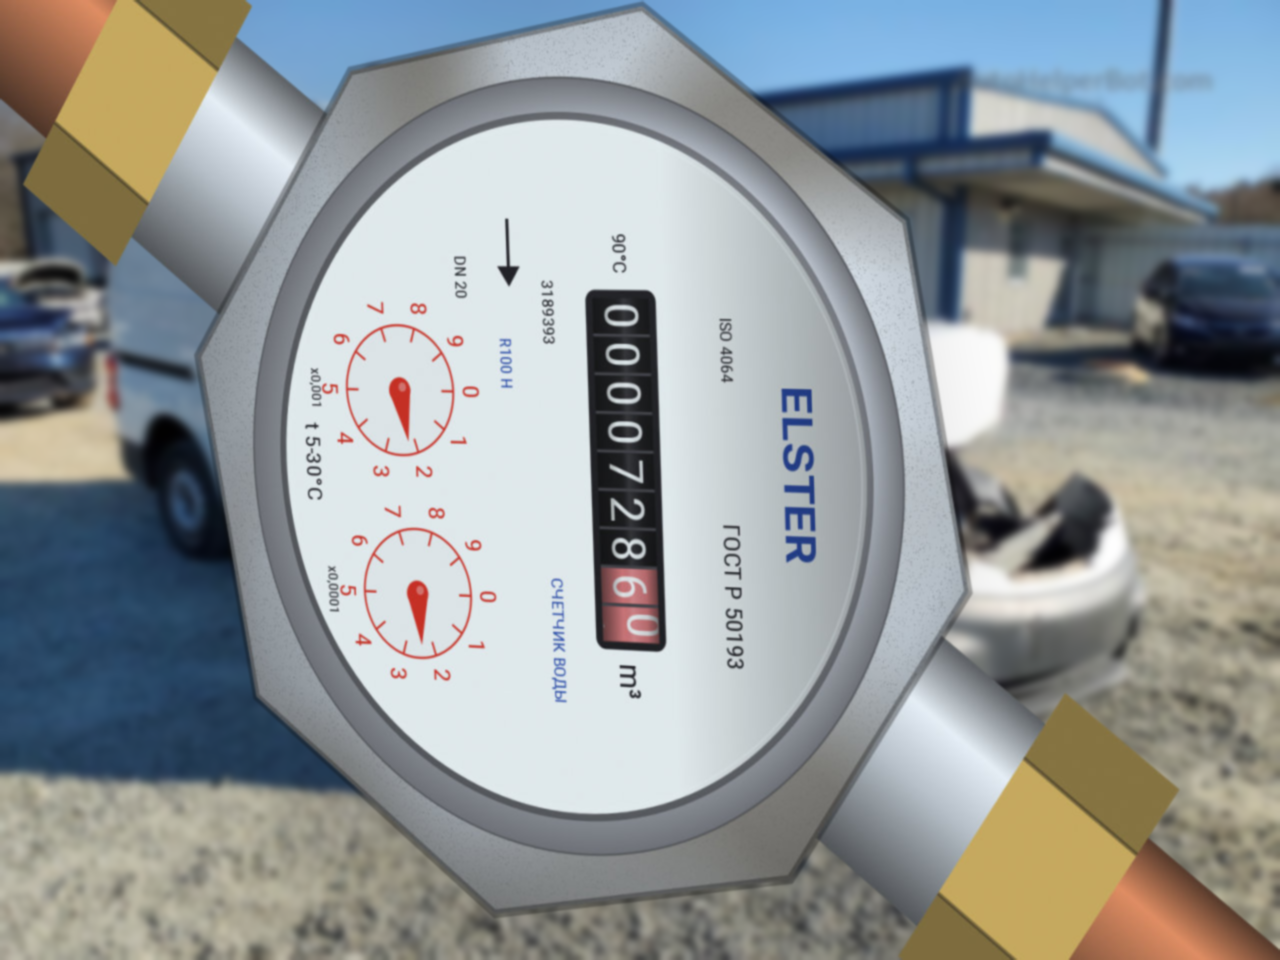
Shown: 728.6022m³
